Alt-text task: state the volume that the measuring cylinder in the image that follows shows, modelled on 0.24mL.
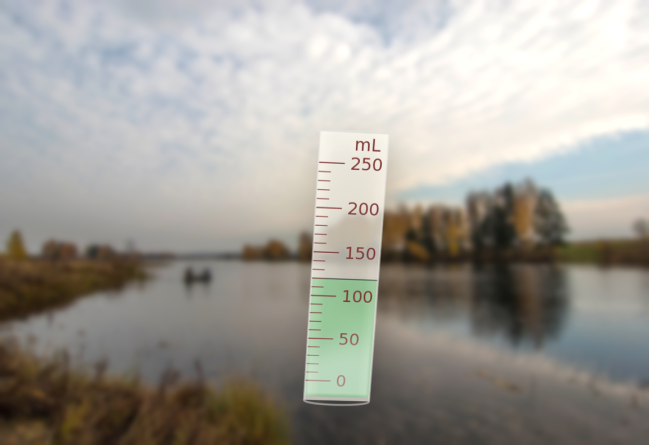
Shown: 120mL
